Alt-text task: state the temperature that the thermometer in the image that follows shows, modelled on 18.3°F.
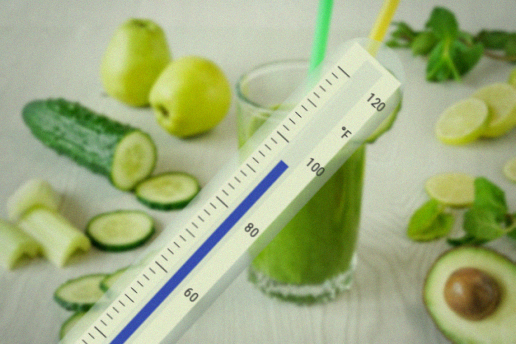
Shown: 96°F
